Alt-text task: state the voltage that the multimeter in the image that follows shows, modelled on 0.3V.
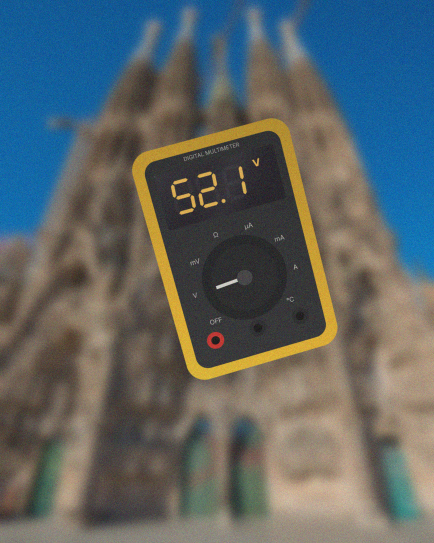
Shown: 52.1V
